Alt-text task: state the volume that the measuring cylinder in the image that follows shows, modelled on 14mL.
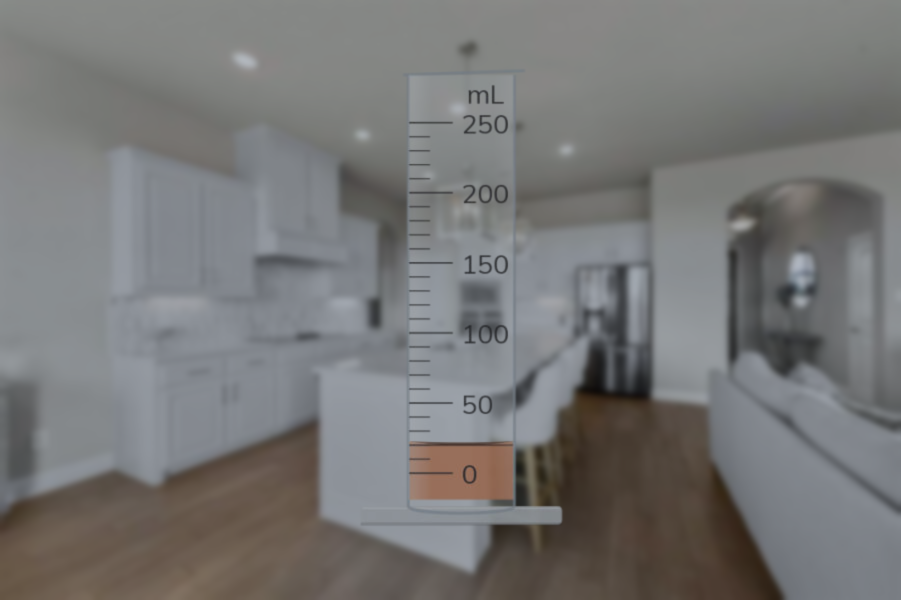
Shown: 20mL
